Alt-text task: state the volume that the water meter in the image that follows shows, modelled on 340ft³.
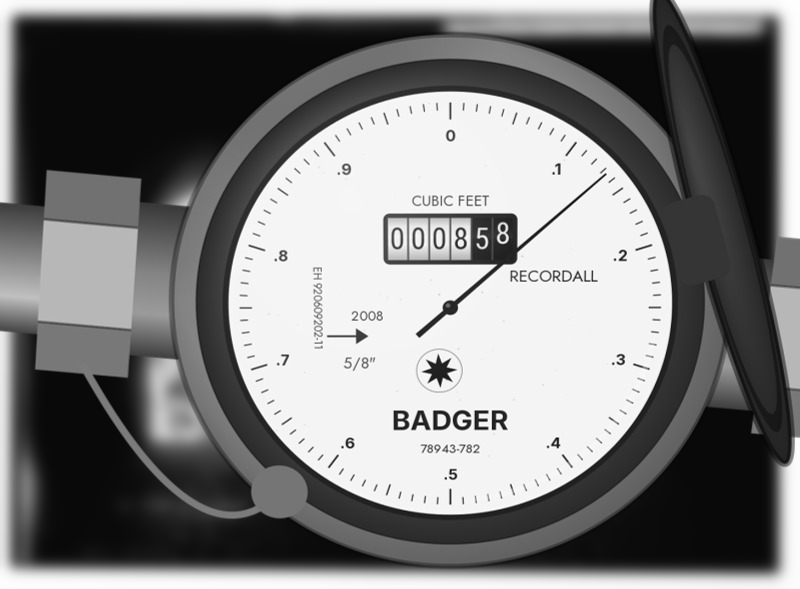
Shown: 858.13ft³
